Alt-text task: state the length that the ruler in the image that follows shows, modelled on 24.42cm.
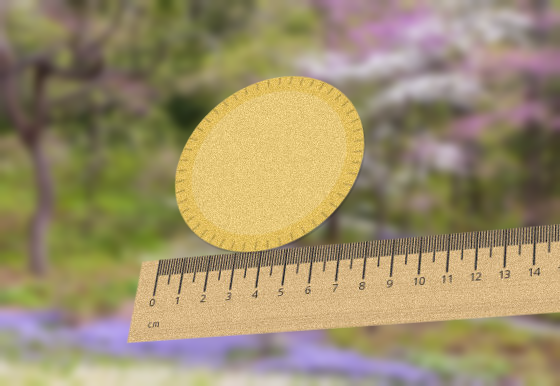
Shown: 7.5cm
